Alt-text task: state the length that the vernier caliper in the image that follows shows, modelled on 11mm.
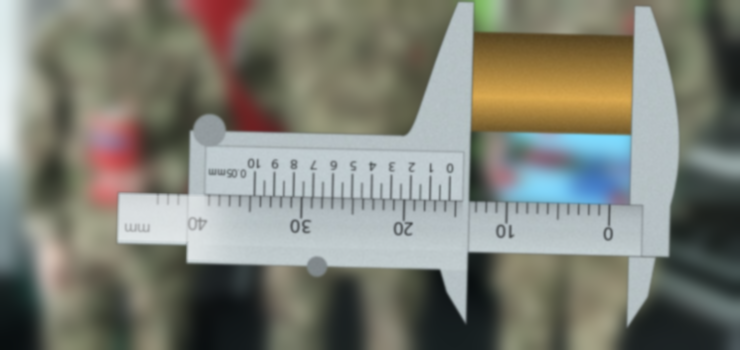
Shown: 15.6mm
